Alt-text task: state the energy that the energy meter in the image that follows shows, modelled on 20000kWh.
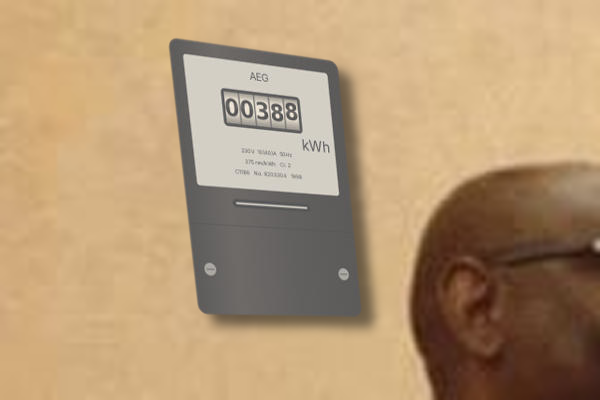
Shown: 388kWh
